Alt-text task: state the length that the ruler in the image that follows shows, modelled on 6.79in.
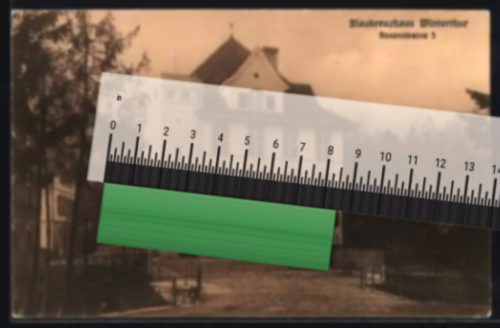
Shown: 8.5in
